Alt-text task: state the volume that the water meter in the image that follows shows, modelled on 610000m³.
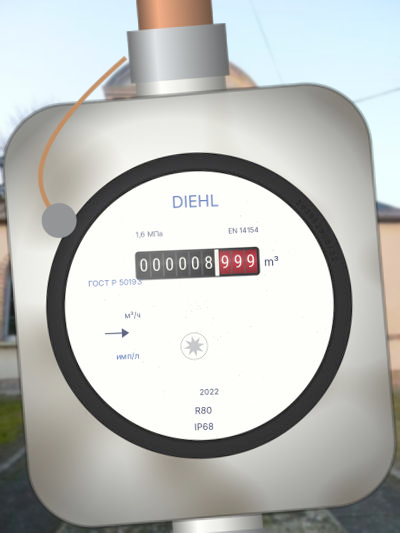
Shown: 8.999m³
